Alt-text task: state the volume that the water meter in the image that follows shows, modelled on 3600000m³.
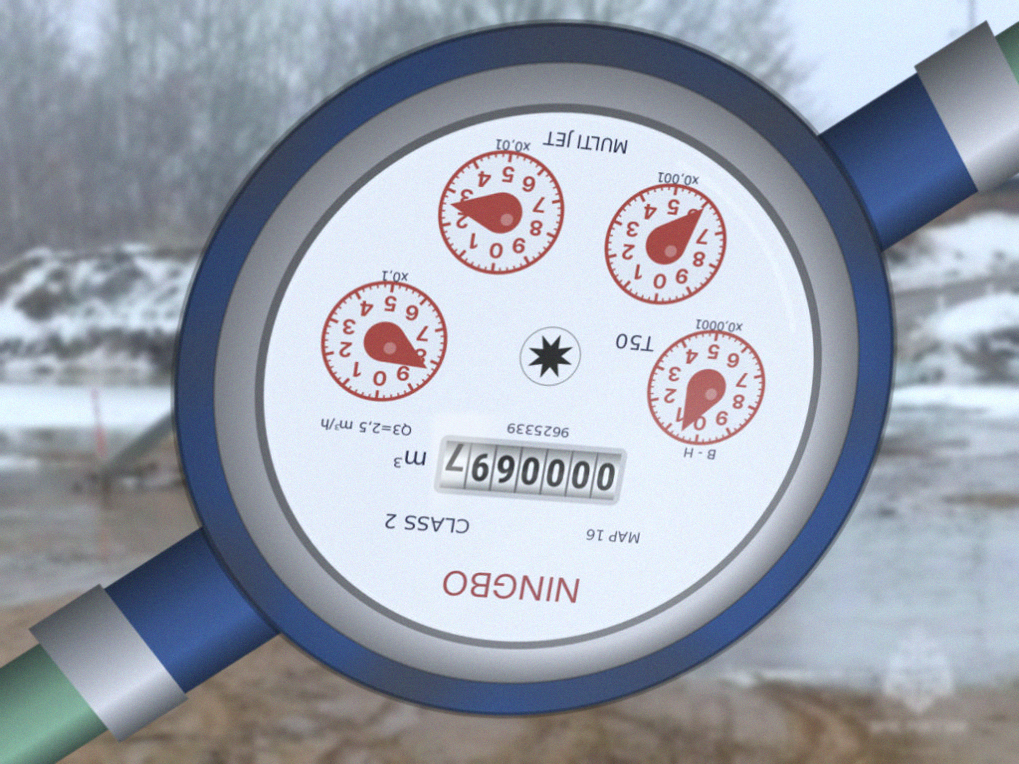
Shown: 696.8260m³
